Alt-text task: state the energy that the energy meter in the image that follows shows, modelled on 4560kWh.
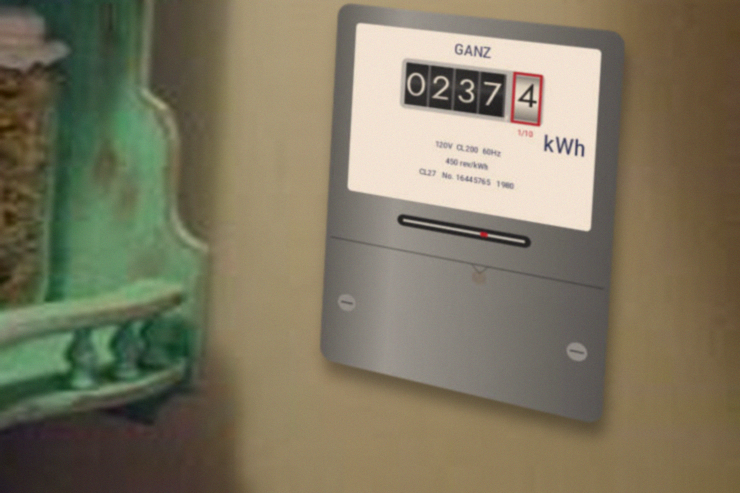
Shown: 237.4kWh
